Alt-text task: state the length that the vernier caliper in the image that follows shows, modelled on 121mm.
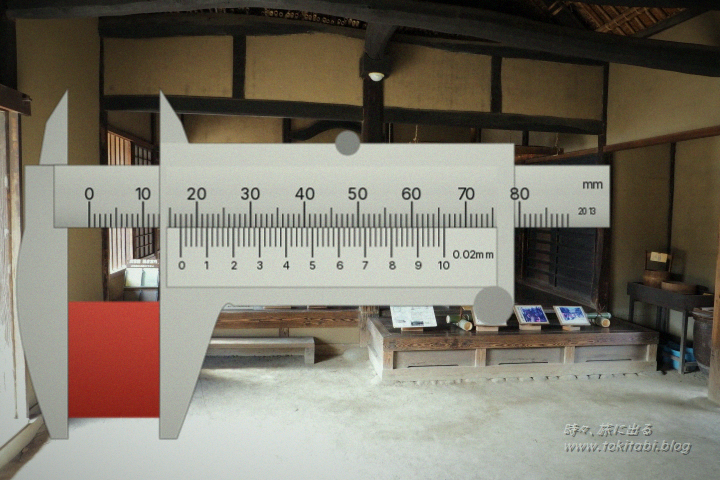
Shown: 17.0mm
